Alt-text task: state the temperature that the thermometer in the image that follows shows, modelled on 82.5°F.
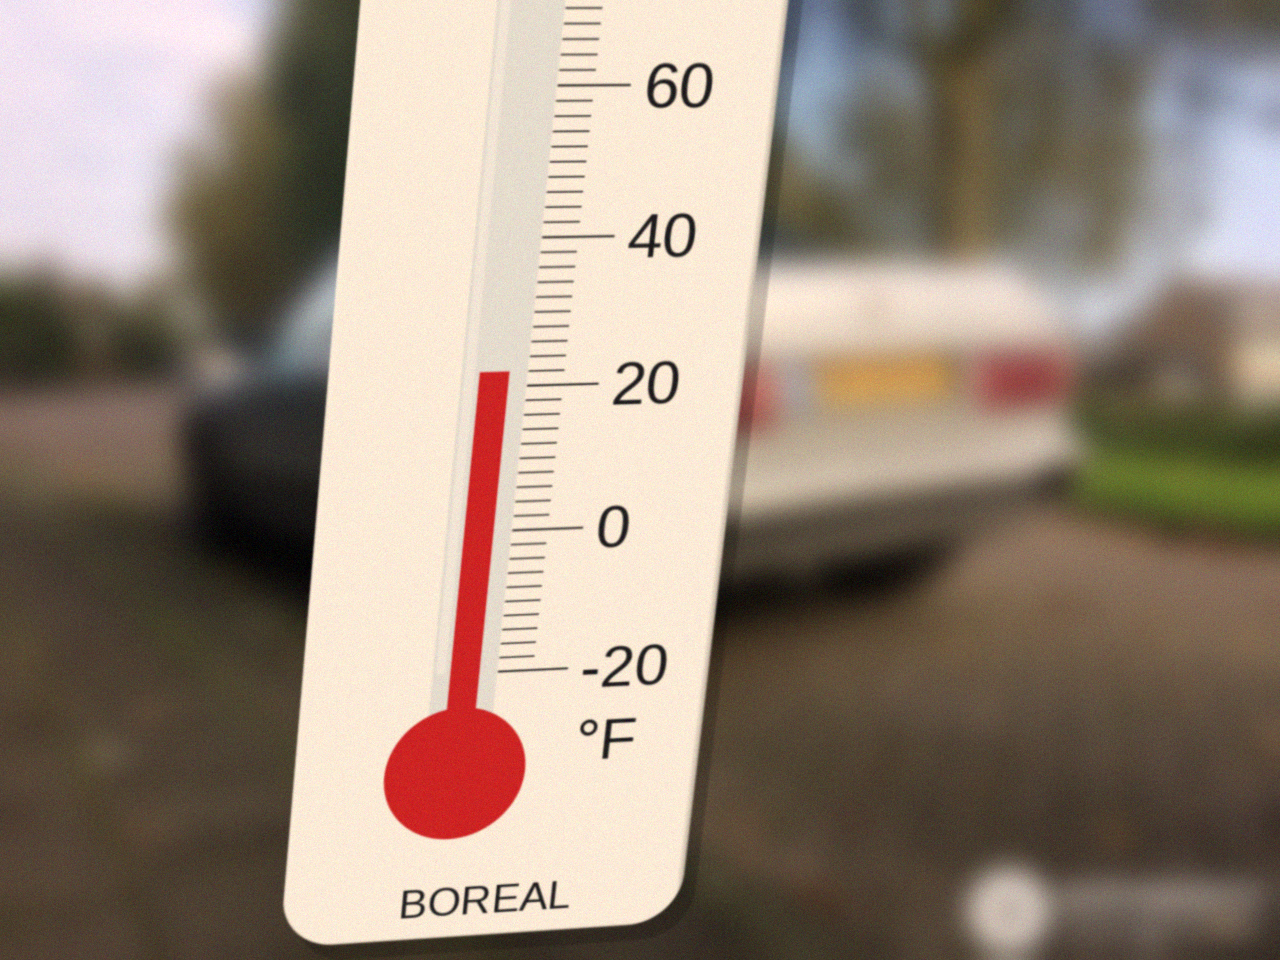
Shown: 22°F
